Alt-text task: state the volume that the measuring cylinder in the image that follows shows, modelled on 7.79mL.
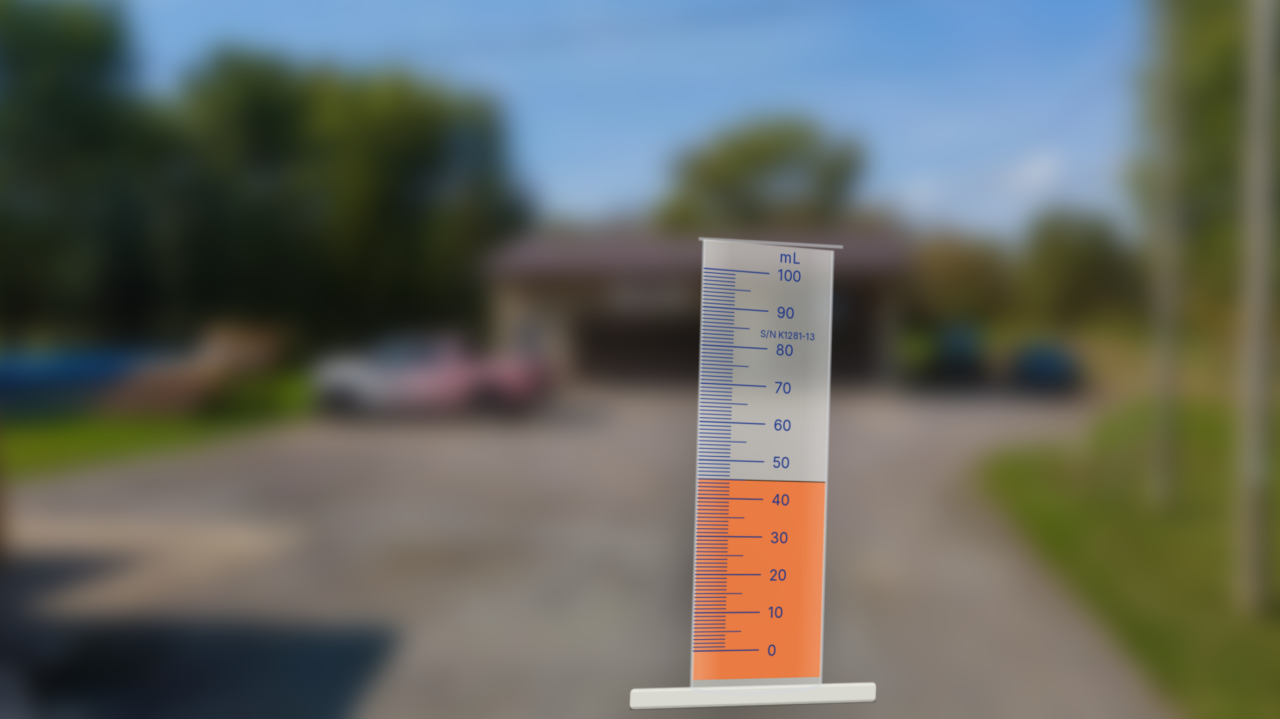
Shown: 45mL
